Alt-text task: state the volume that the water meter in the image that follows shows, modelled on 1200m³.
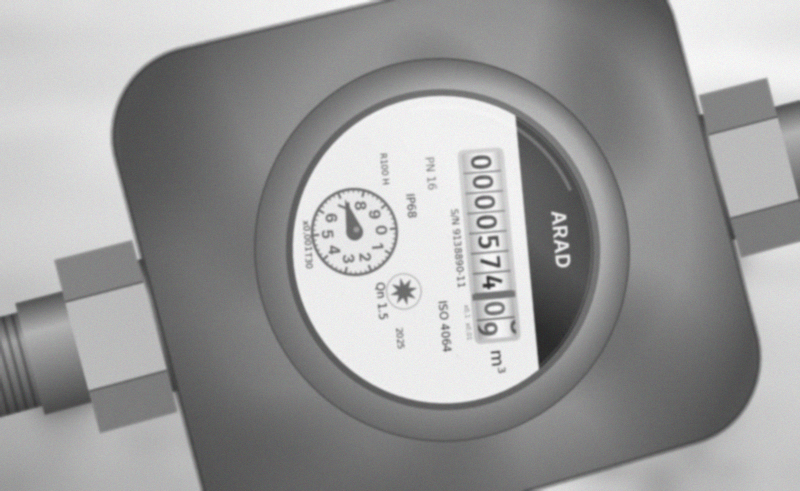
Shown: 574.087m³
